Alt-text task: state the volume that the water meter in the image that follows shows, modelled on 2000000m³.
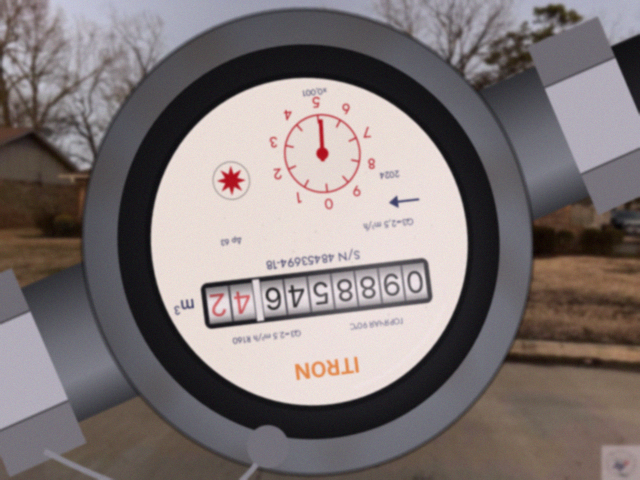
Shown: 988546.425m³
